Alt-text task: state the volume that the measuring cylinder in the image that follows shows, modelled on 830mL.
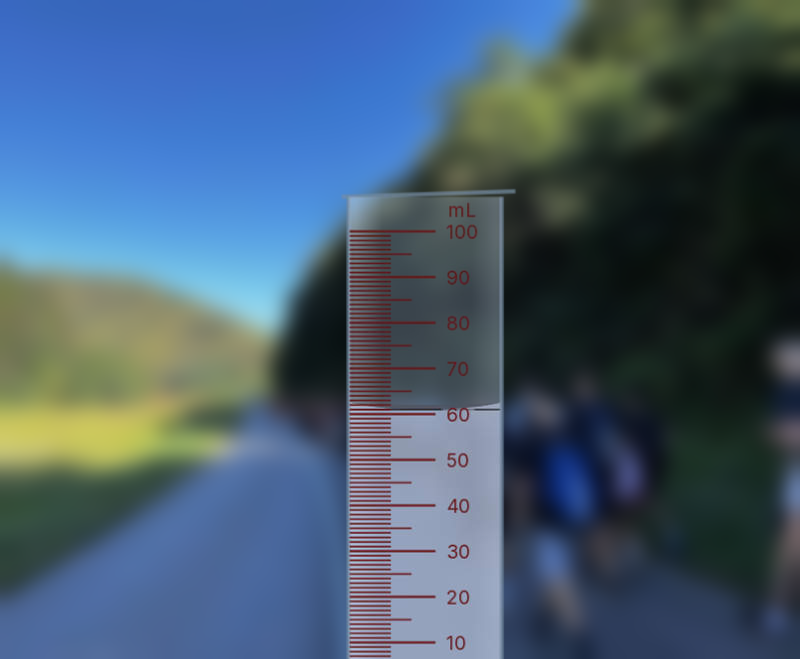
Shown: 61mL
